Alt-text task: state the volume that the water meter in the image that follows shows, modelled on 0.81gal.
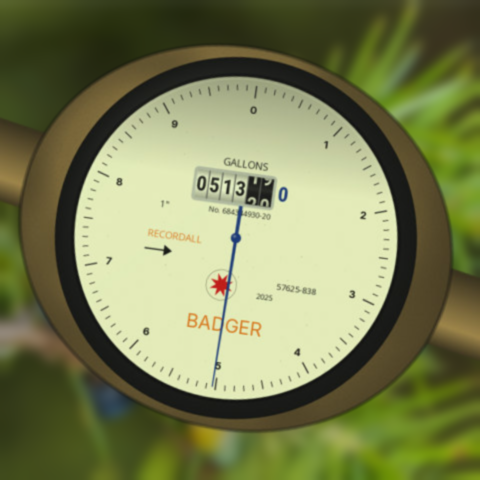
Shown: 513195.0gal
